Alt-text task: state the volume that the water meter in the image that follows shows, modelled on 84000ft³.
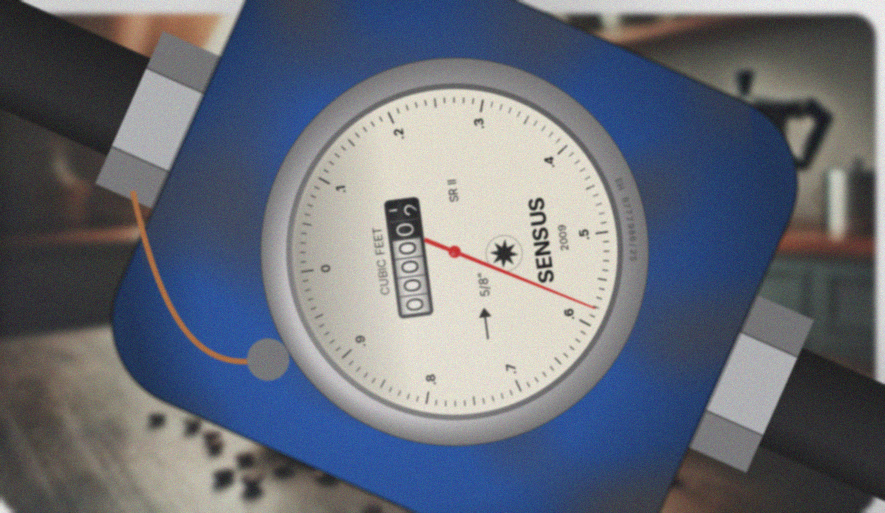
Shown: 1.58ft³
